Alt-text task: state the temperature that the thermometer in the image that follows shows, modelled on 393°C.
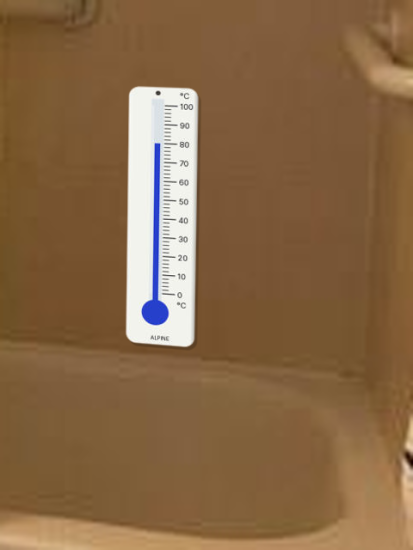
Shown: 80°C
